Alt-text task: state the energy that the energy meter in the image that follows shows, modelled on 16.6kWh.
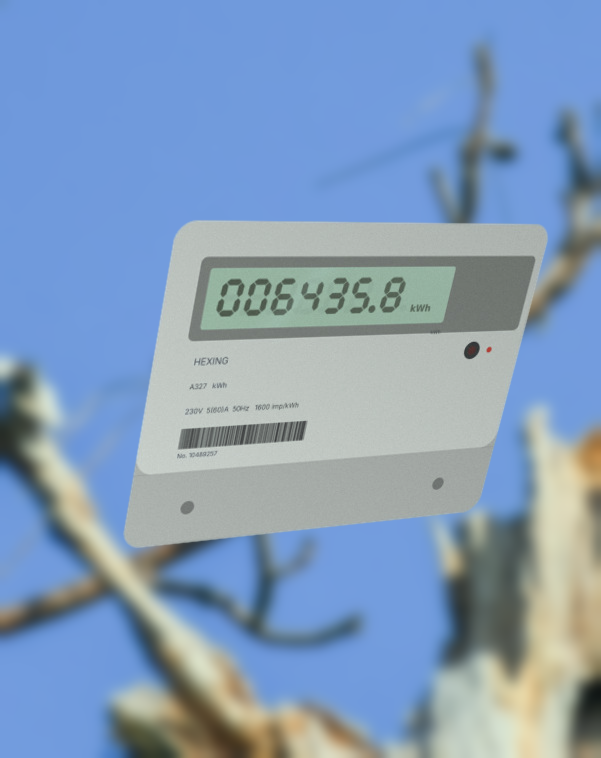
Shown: 6435.8kWh
